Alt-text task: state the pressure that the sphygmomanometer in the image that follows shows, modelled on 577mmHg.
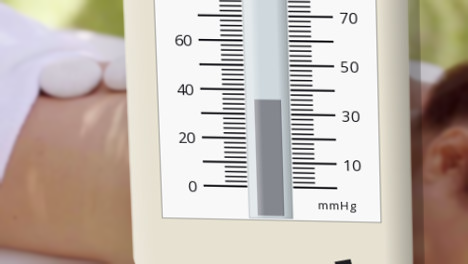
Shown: 36mmHg
